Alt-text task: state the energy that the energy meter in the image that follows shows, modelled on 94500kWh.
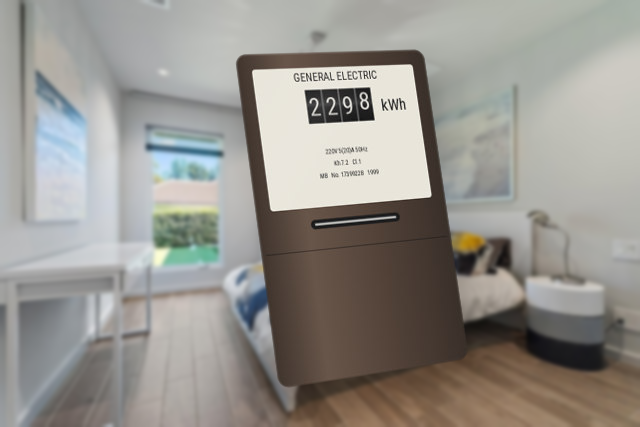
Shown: 2298kWh
